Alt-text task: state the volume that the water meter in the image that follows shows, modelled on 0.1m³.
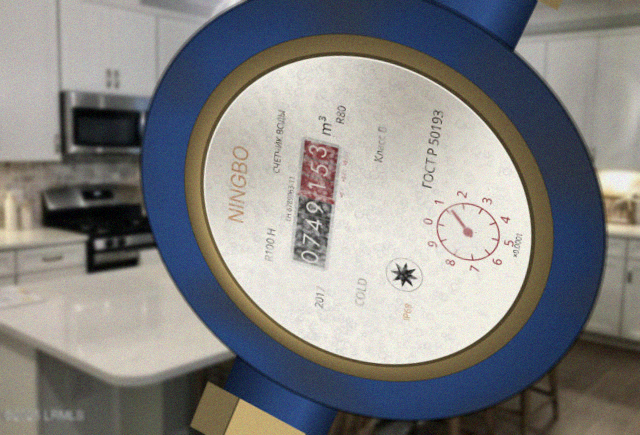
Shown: 749.1531m³
